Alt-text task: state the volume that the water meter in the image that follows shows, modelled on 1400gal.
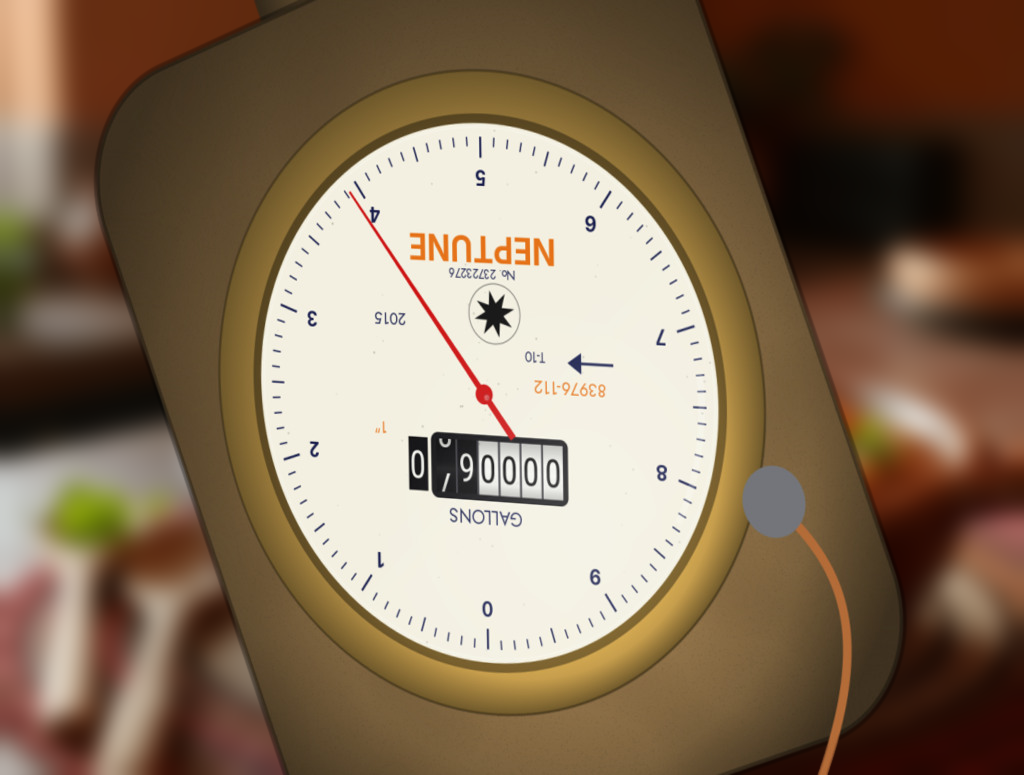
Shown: 673.9gal
